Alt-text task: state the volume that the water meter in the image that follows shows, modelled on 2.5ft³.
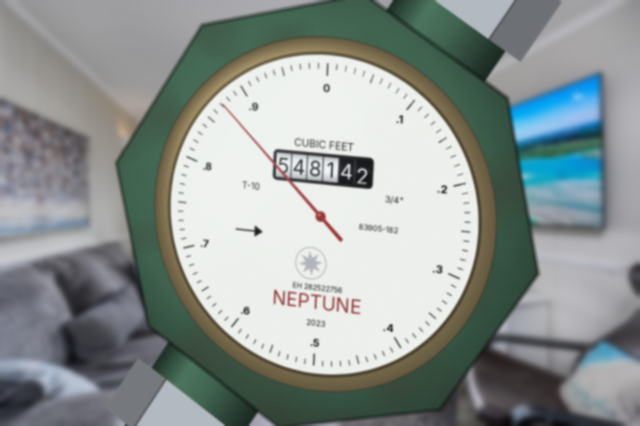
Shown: 548141.87ft³
